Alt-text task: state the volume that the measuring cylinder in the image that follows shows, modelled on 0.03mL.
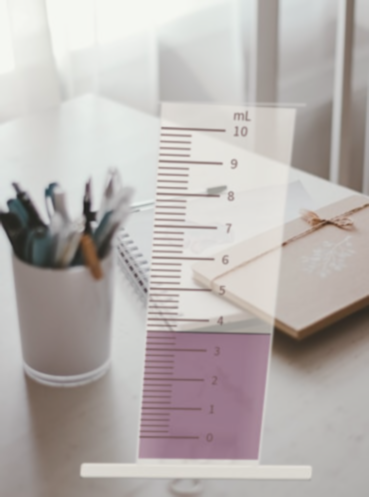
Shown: 3.6mL
